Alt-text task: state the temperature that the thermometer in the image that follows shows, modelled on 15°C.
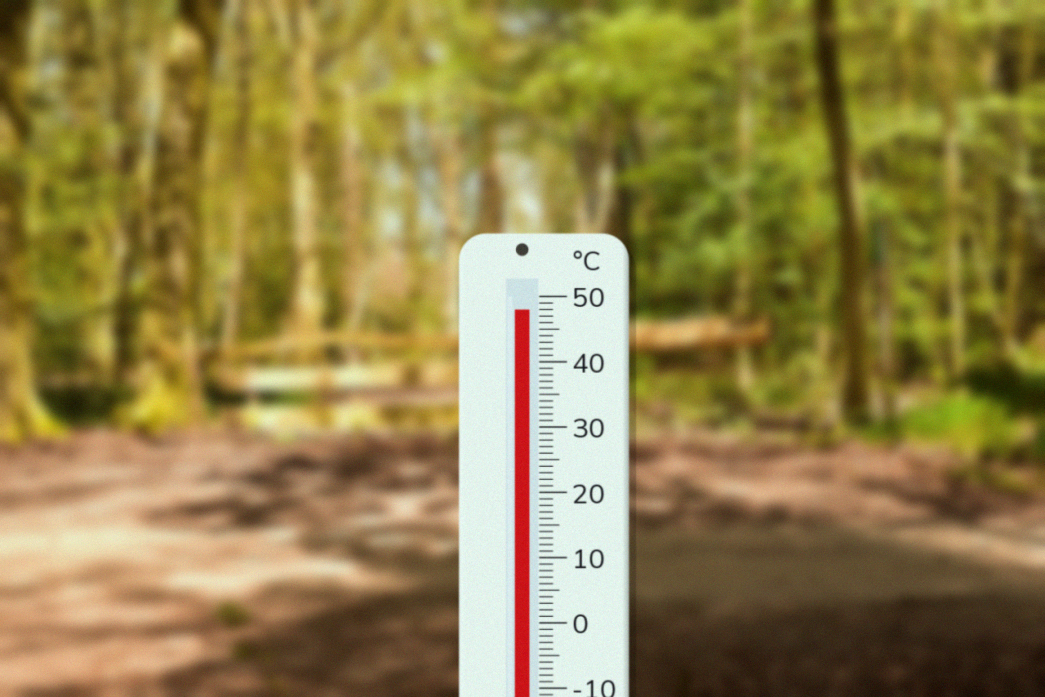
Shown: 48°C
